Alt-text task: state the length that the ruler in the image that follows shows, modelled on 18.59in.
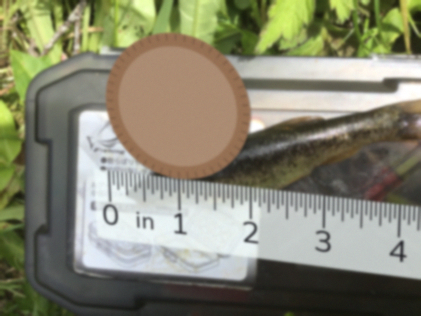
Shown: 2in
